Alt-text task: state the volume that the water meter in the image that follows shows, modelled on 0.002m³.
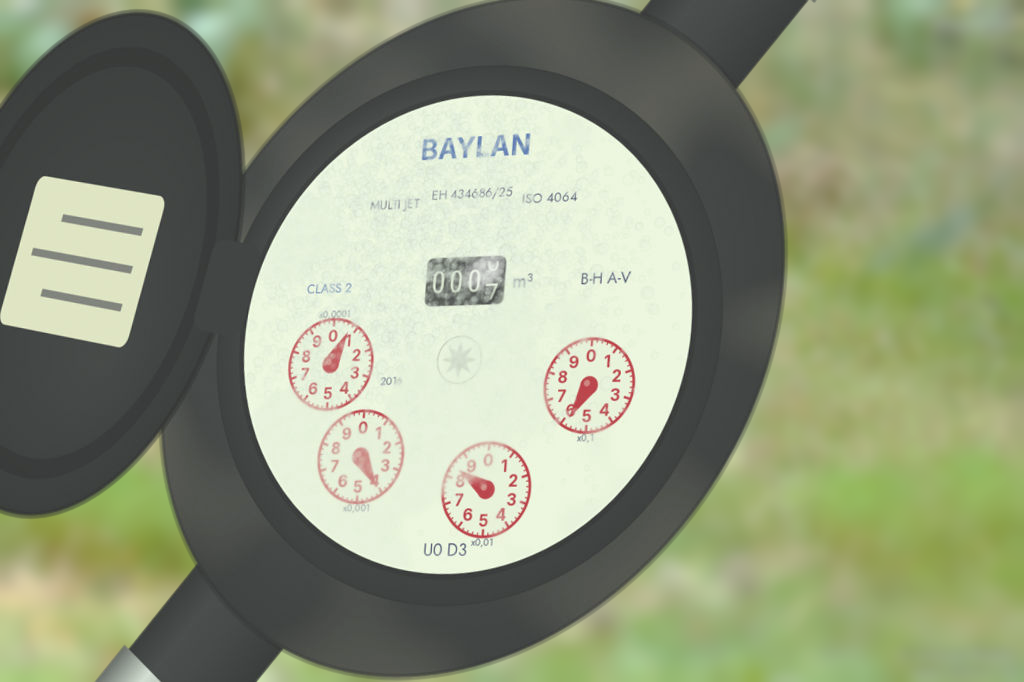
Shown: 6.5840m³
